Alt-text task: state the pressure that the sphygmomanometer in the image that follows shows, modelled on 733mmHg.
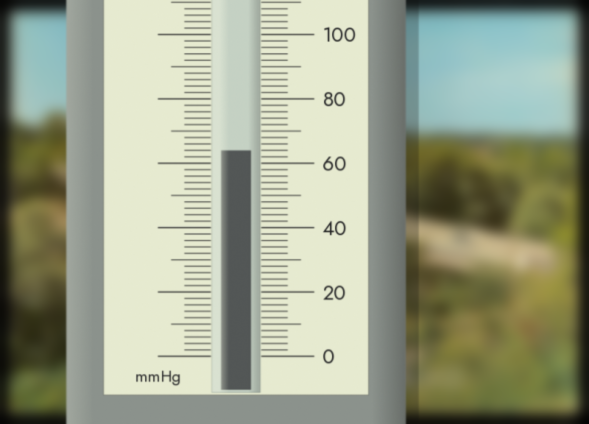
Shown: 64mmHg
